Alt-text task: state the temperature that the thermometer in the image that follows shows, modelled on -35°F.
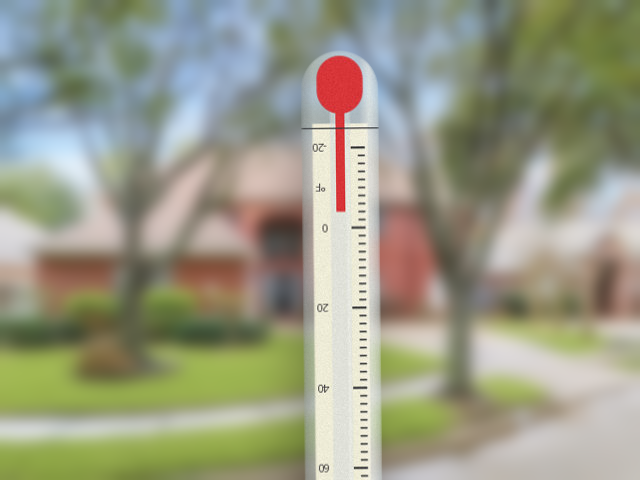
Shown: -4°F
